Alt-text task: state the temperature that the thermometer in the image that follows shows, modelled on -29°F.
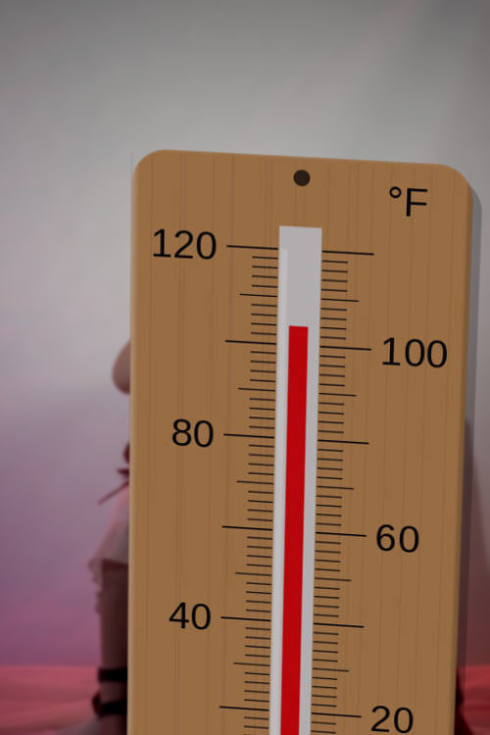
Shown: 104°F
